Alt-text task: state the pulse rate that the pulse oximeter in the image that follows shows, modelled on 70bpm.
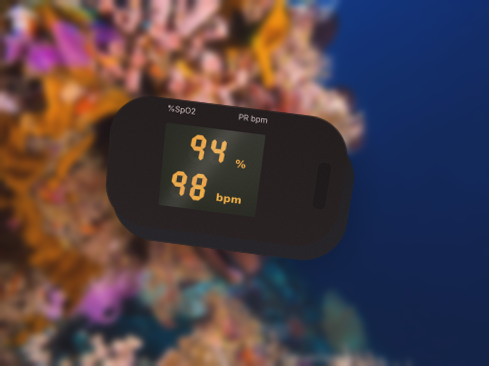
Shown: 98bpm
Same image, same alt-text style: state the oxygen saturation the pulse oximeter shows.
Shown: 94%
